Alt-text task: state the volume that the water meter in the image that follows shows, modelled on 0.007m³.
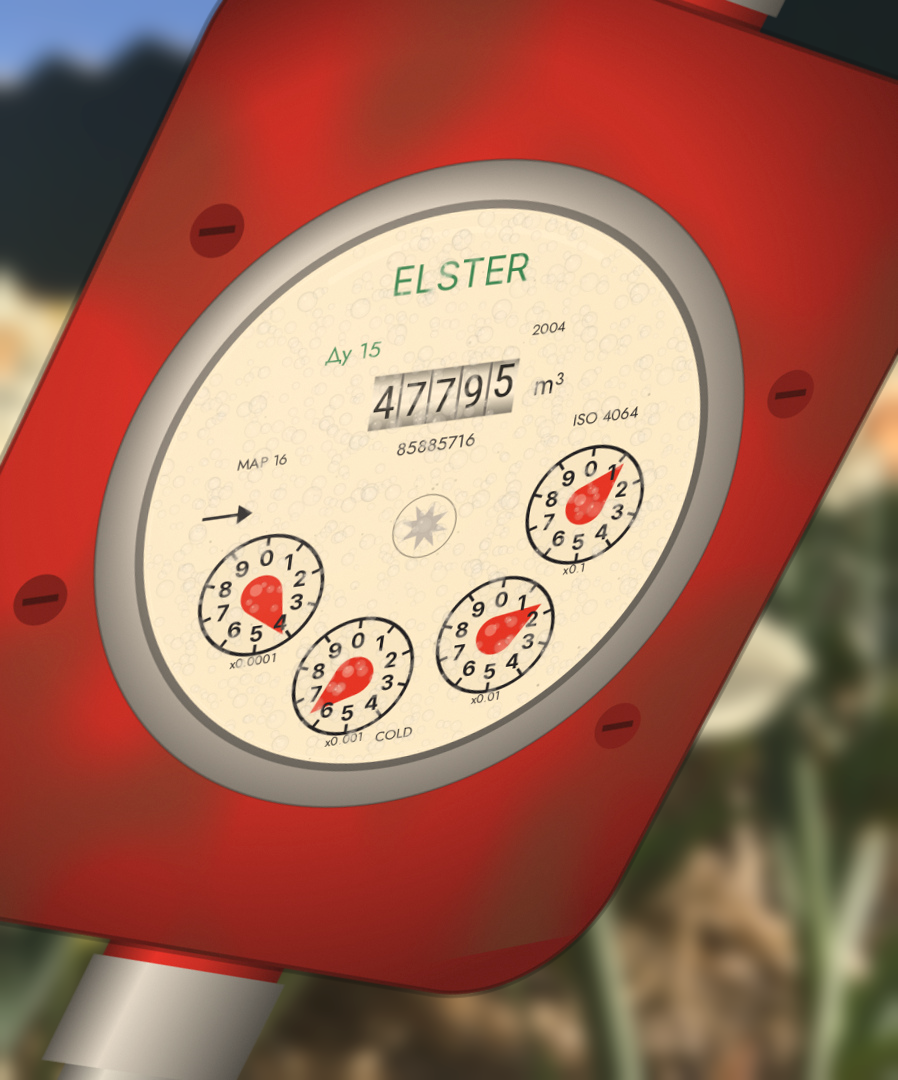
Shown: 47795.1164m³
